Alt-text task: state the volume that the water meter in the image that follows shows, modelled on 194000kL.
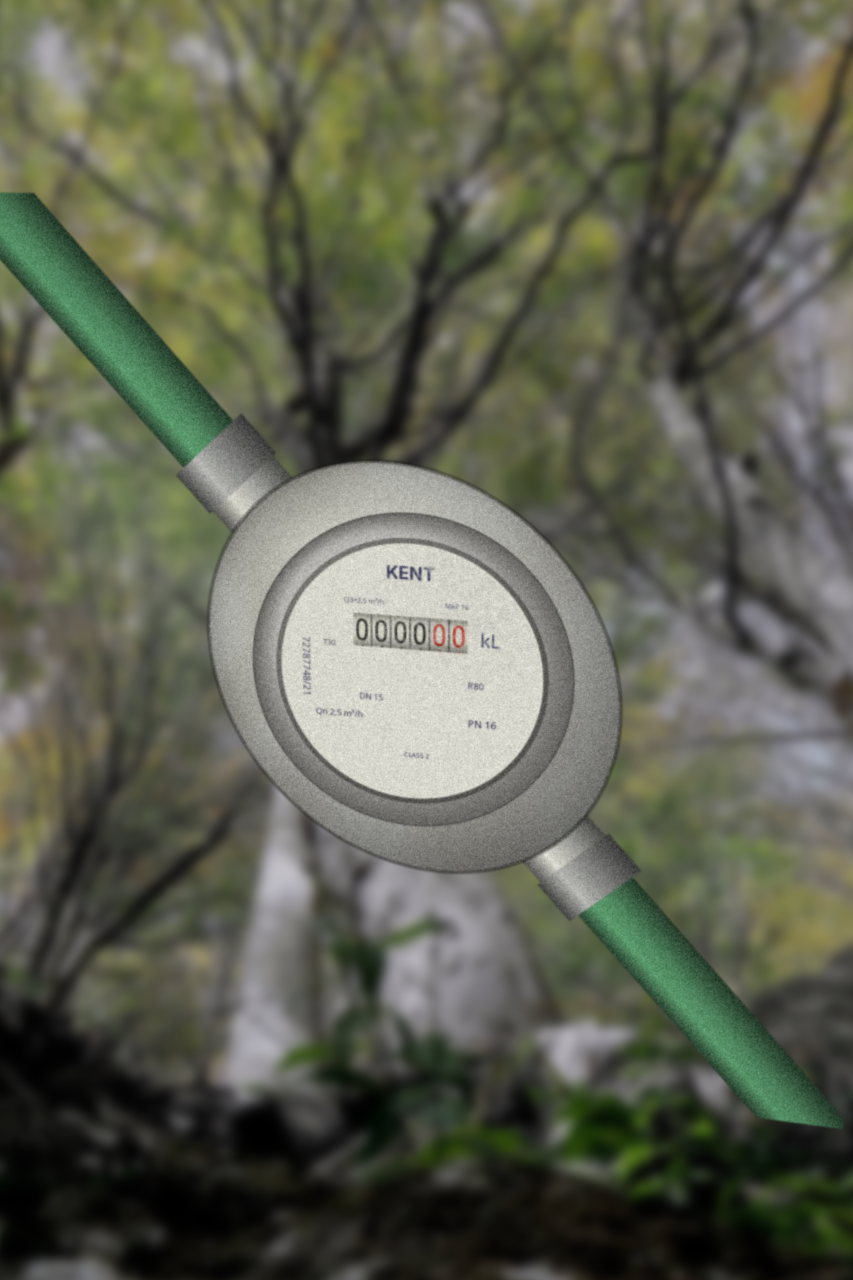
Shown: 0.00kL
